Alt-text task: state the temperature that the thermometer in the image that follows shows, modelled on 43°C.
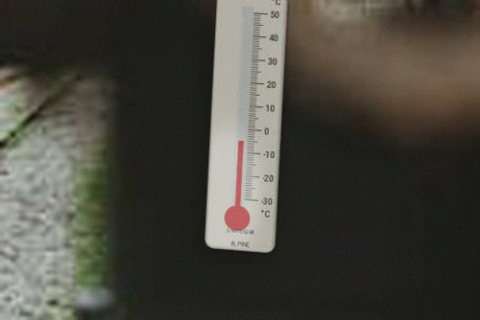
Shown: -5°C
